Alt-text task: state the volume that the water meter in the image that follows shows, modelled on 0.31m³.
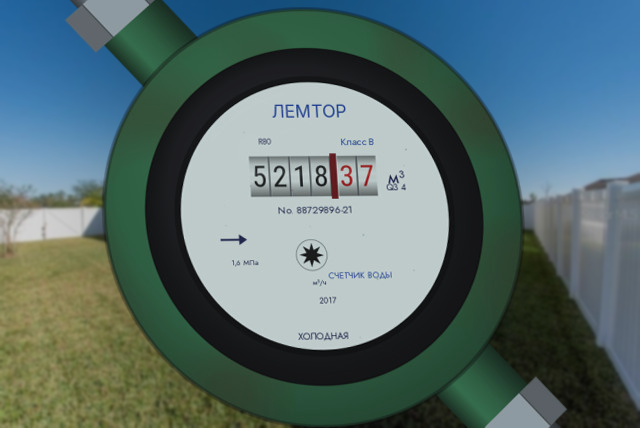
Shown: 5218.37m³
